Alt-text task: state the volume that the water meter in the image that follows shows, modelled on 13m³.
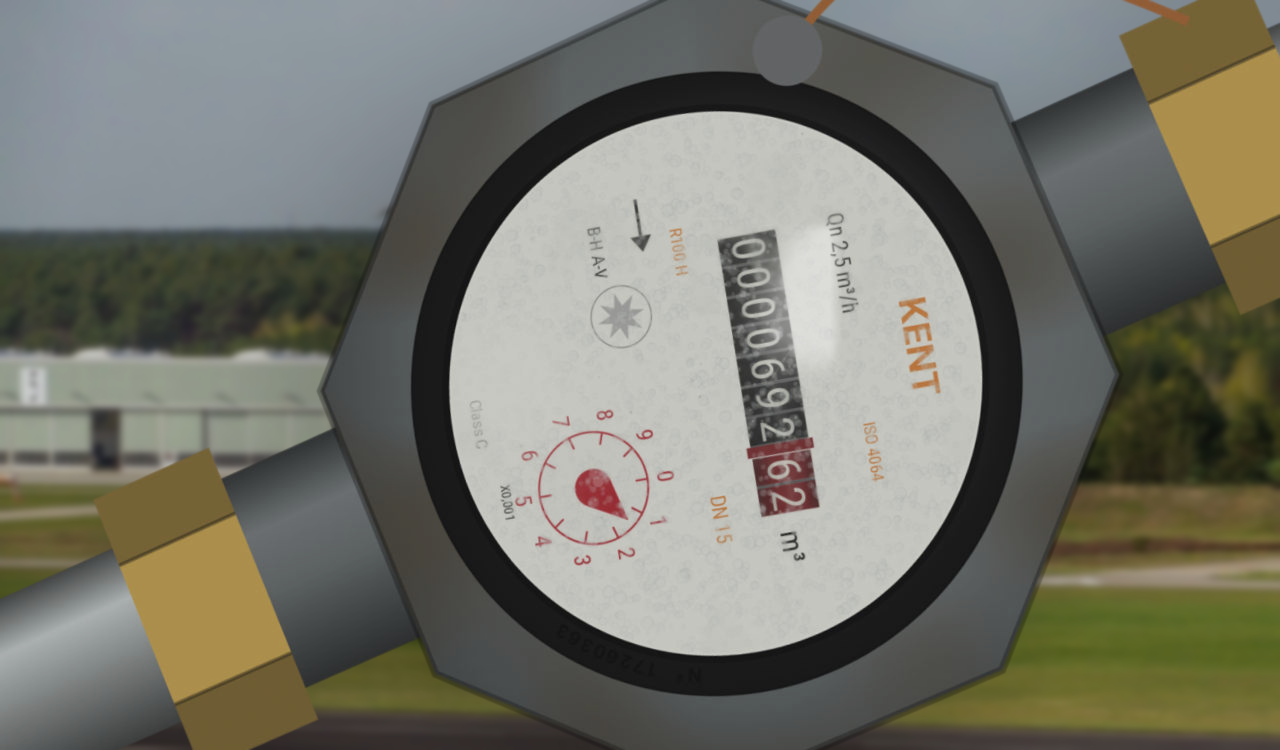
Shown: 692.621m³
